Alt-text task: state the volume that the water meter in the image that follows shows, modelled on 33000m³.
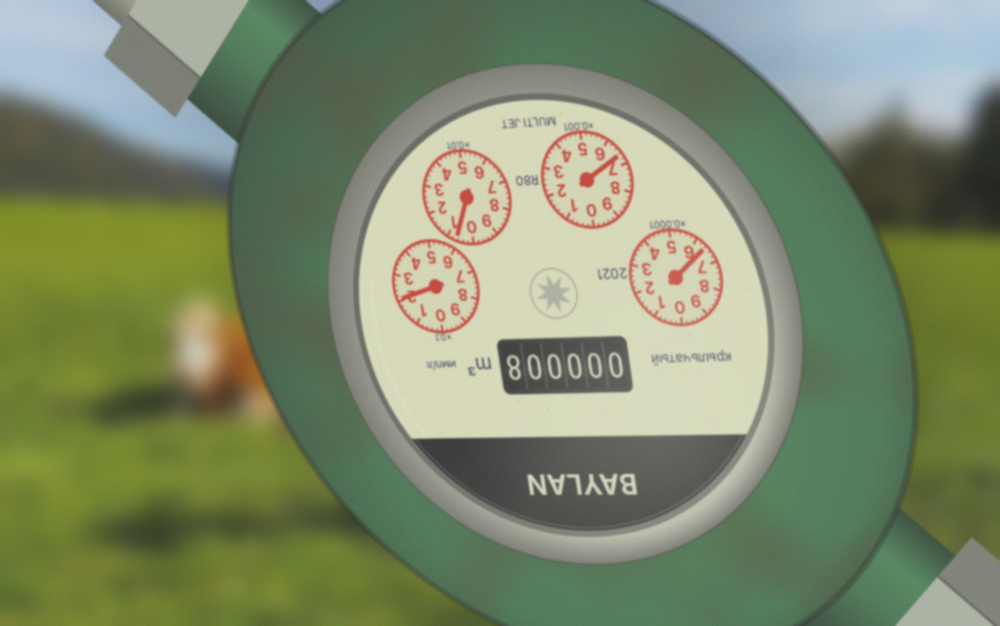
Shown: 8.2066m³
